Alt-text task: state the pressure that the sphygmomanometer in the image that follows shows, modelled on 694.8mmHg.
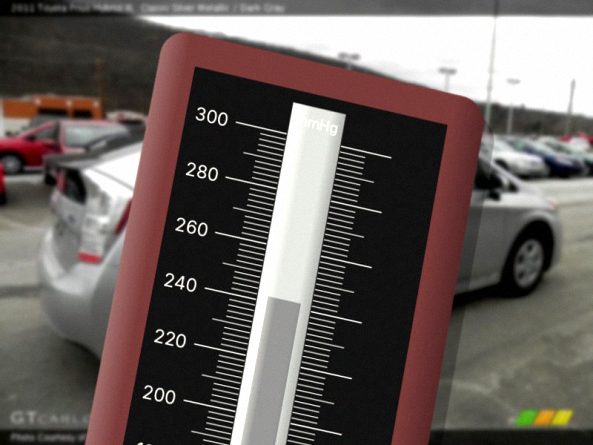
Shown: 242mmHg
